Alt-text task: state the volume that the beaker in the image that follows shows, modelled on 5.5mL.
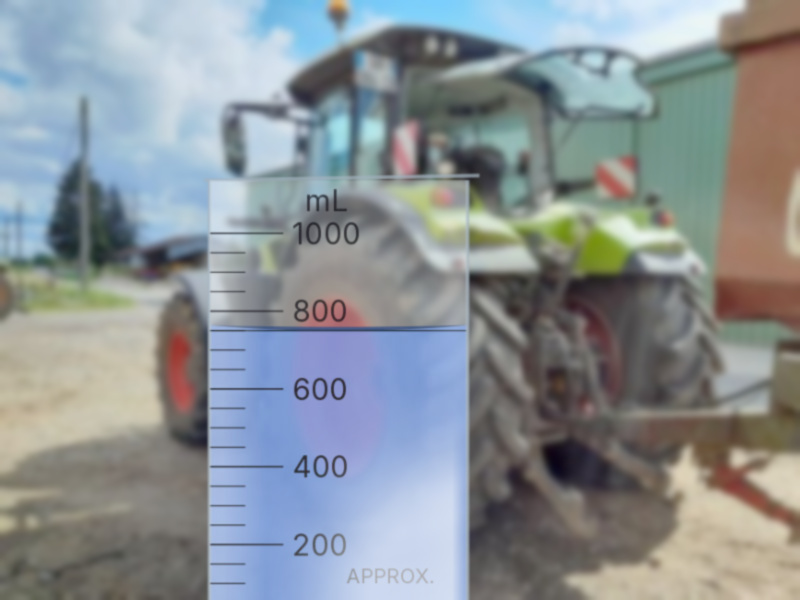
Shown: 750mL
